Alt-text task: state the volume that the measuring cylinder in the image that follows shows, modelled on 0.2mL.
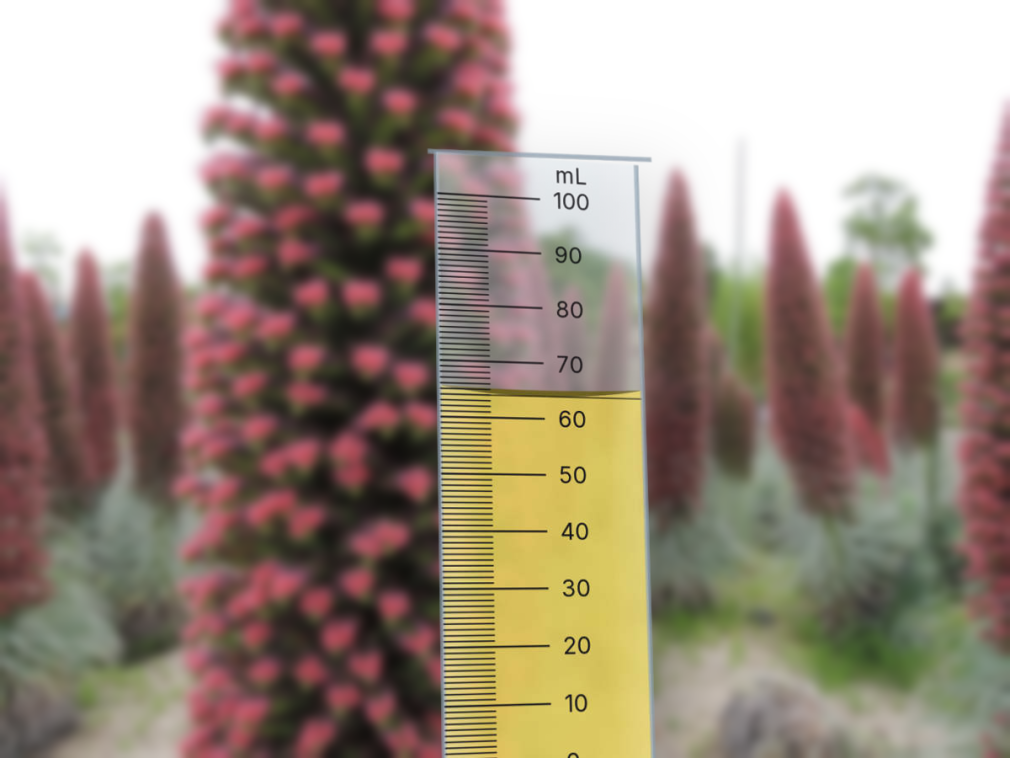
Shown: 64mL
